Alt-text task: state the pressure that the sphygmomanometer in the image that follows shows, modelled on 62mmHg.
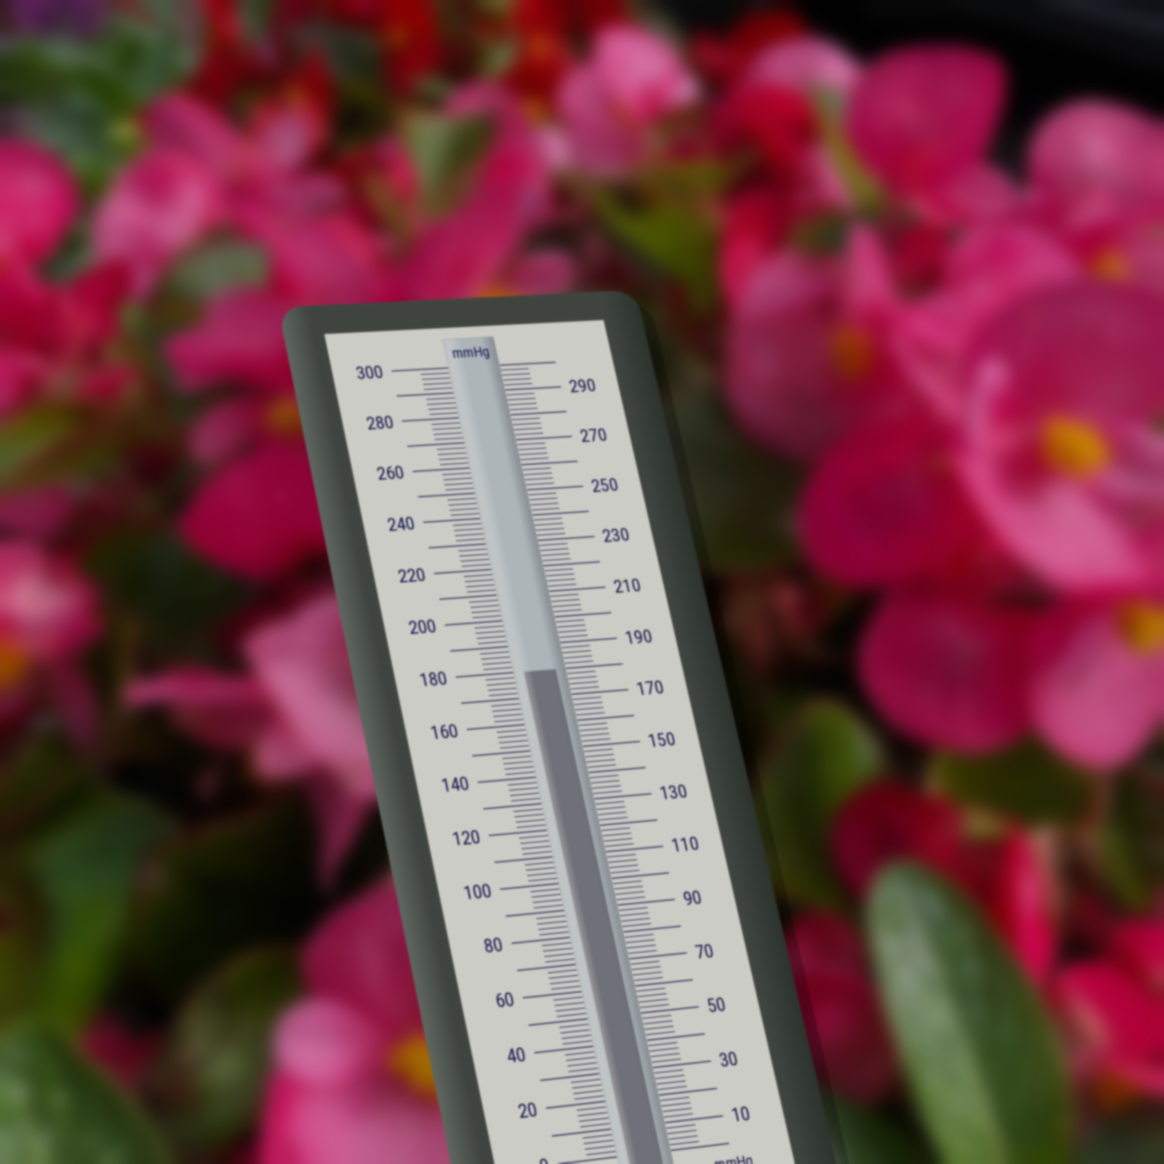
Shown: 180mmHg
